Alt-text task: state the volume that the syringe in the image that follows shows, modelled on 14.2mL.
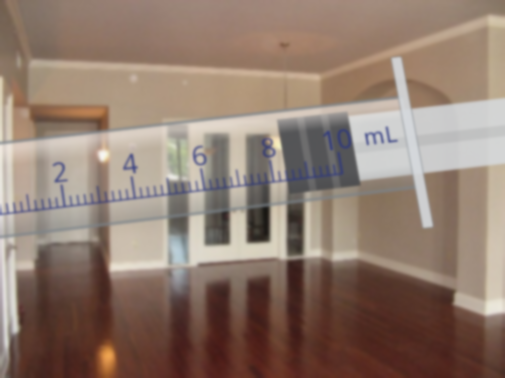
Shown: 8.4mL
